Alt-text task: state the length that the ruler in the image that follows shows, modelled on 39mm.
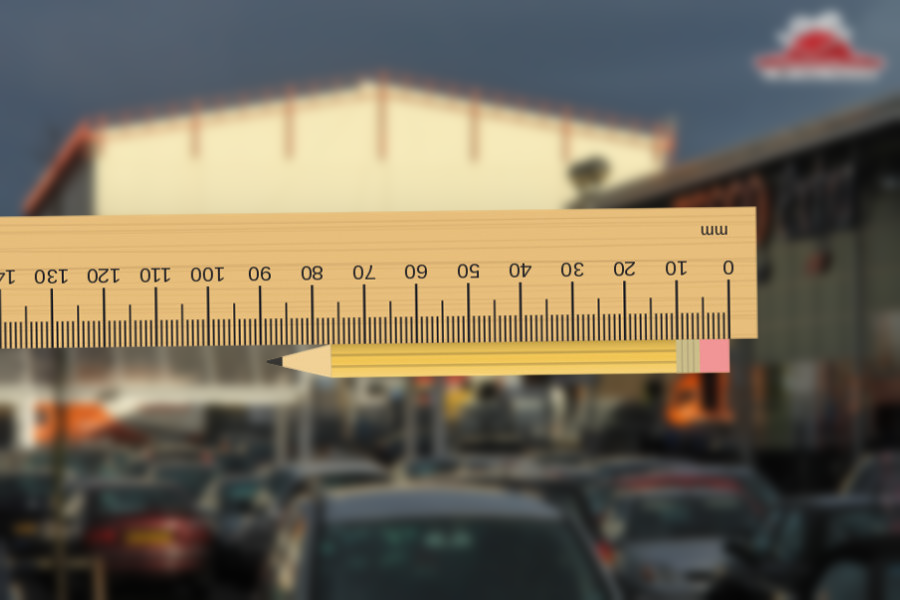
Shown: 89mm
